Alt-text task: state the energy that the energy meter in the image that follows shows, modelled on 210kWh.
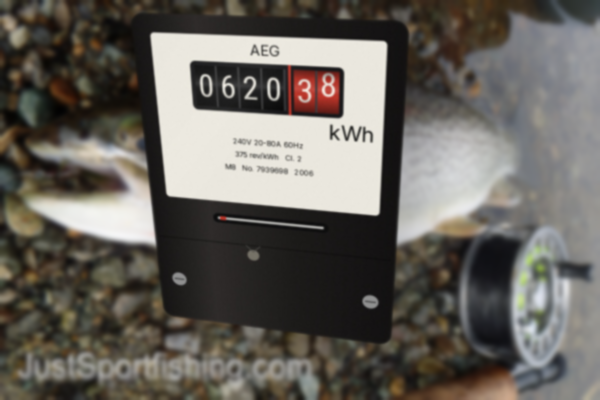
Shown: 620.38kWh
